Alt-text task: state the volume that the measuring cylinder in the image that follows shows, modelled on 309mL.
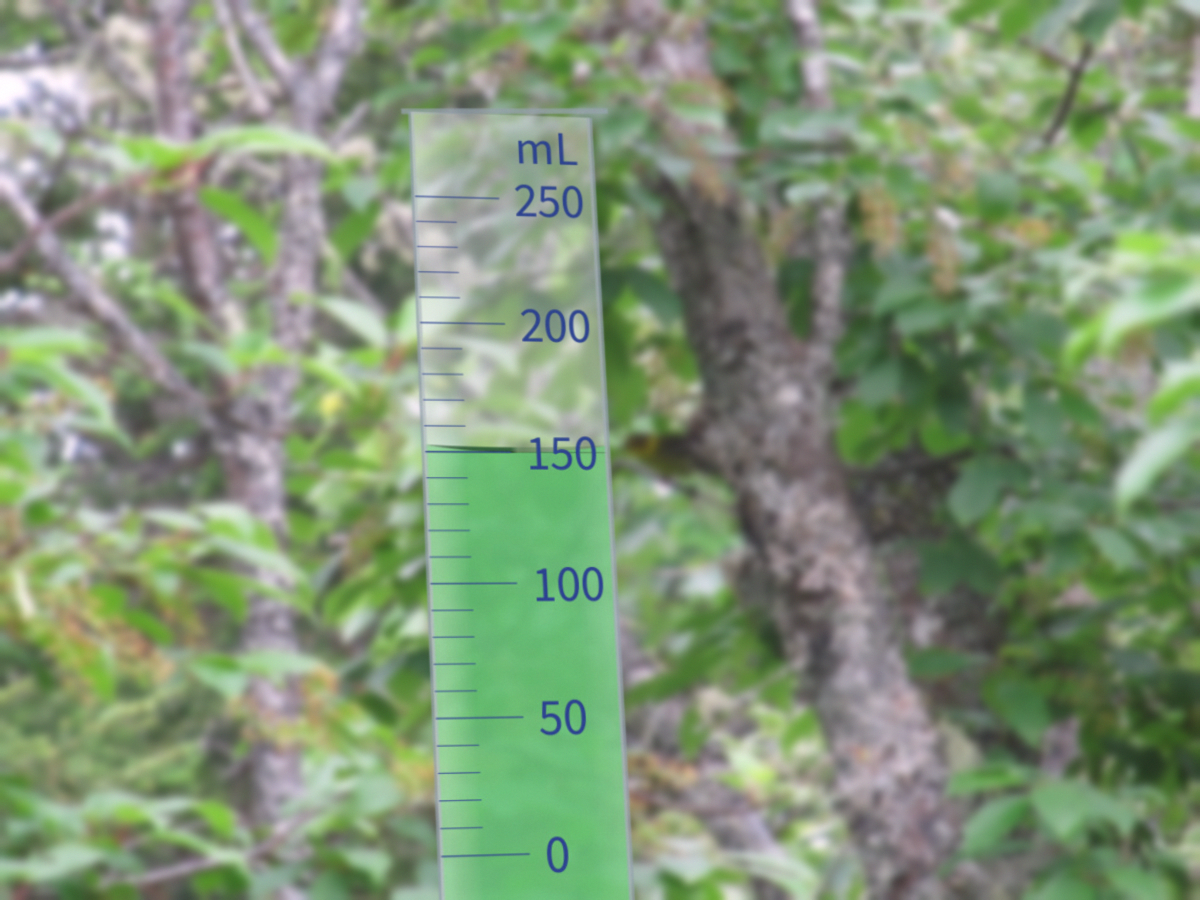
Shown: 150mL
